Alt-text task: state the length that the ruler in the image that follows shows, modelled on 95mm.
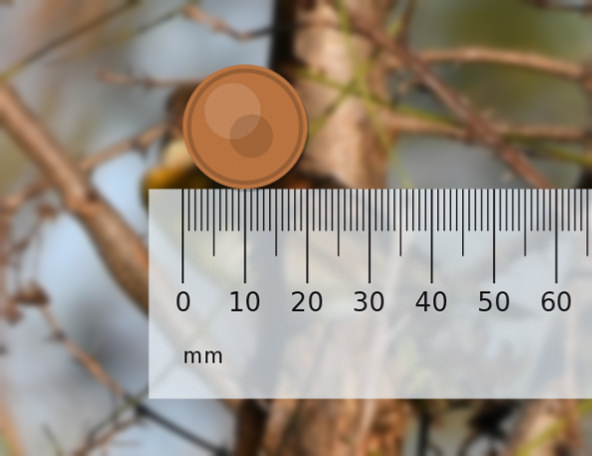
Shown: 20mm
